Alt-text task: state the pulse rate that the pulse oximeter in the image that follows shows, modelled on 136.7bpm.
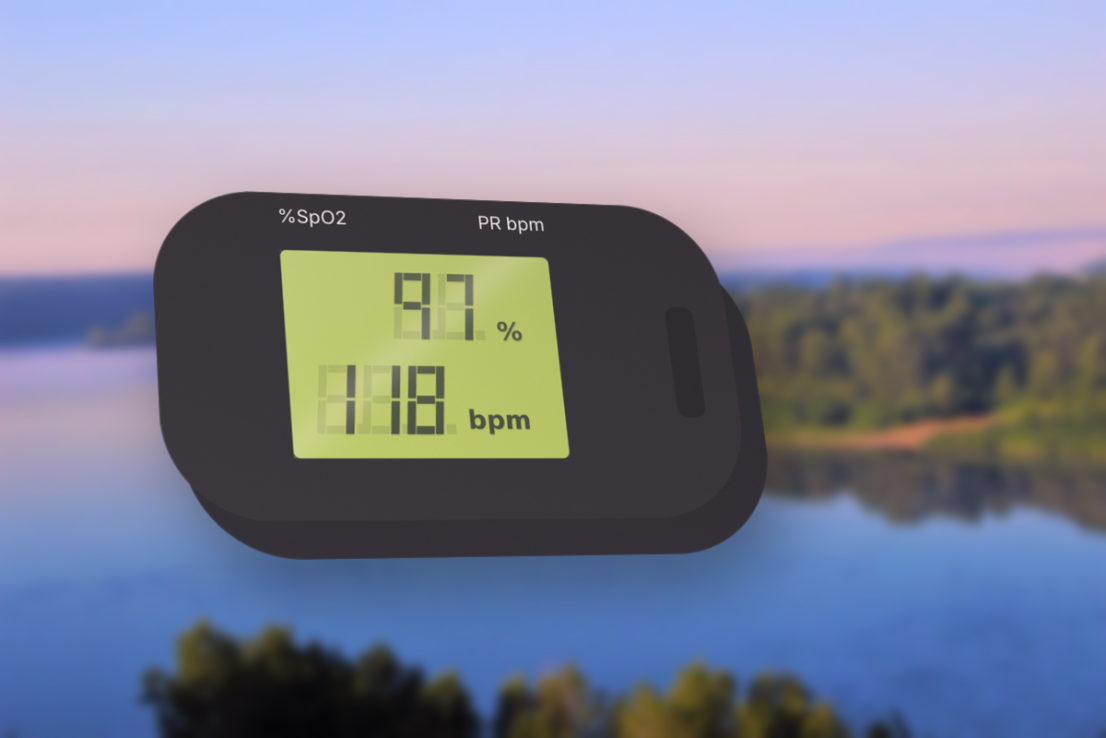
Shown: 118bpm
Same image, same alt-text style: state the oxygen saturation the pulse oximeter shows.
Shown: 97%
